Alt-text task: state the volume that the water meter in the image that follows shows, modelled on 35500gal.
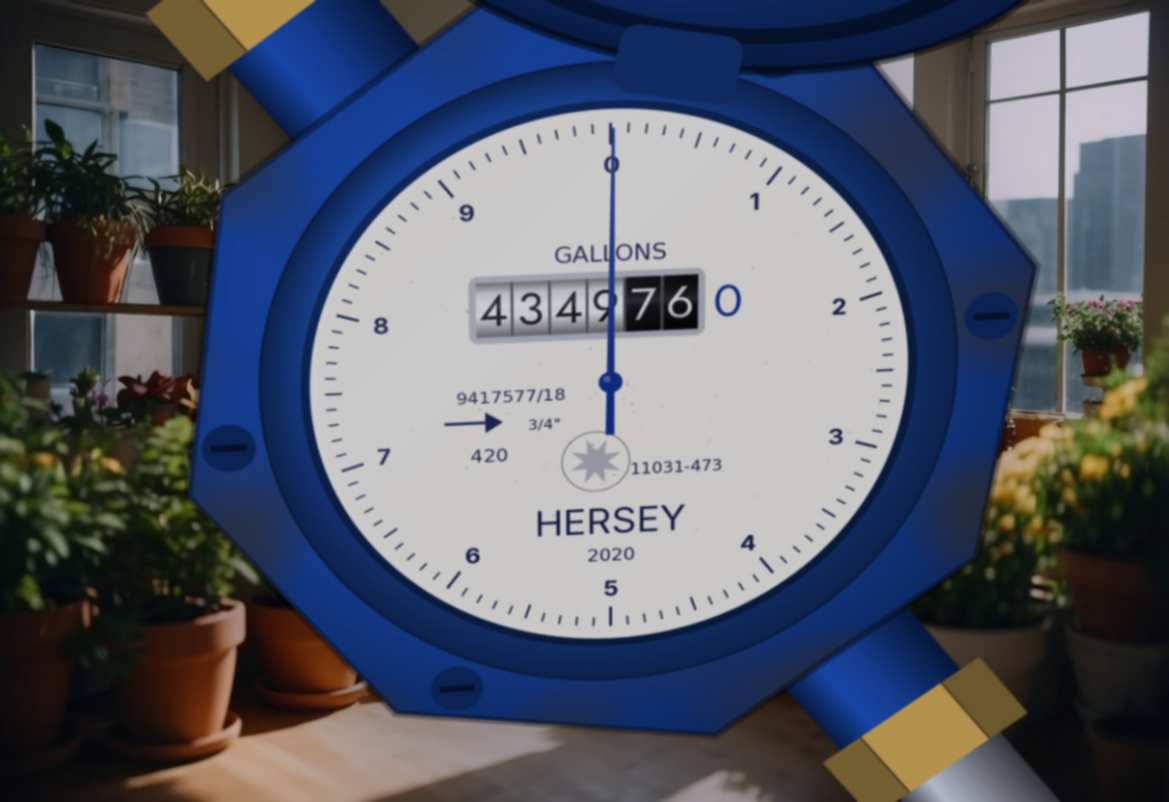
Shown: 4349760.0gal
